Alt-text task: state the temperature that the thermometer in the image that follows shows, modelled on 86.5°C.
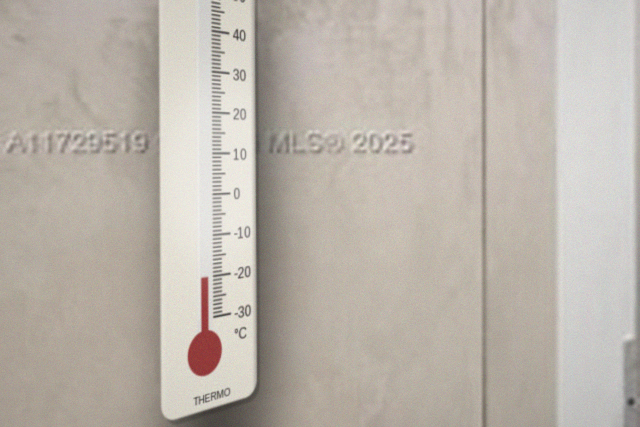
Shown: -20°C
